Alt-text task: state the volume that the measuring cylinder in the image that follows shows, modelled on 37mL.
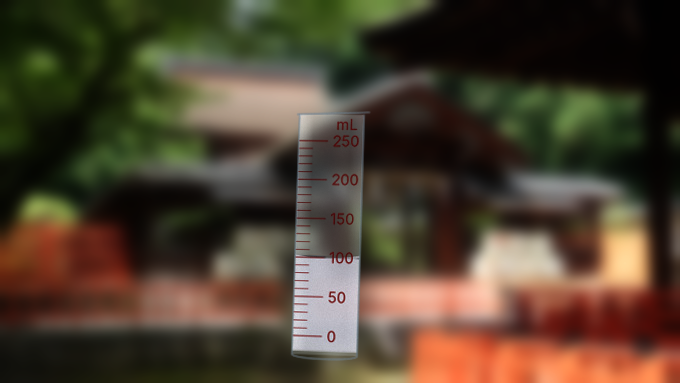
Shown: 100mL
